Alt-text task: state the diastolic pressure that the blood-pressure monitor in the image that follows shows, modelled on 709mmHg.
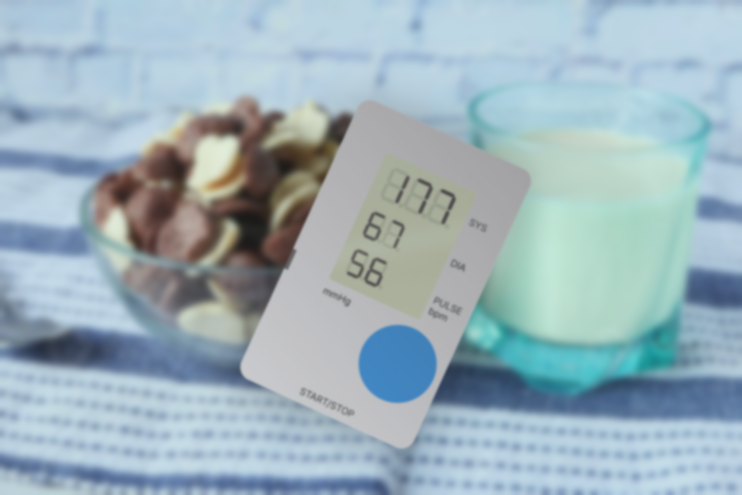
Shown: 67mmHg
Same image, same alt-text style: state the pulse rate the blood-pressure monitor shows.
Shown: 56bpm
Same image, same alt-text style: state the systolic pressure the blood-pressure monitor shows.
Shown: 177mmHg
